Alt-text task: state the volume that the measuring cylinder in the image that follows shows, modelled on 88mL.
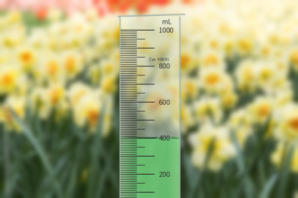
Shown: 400mL
